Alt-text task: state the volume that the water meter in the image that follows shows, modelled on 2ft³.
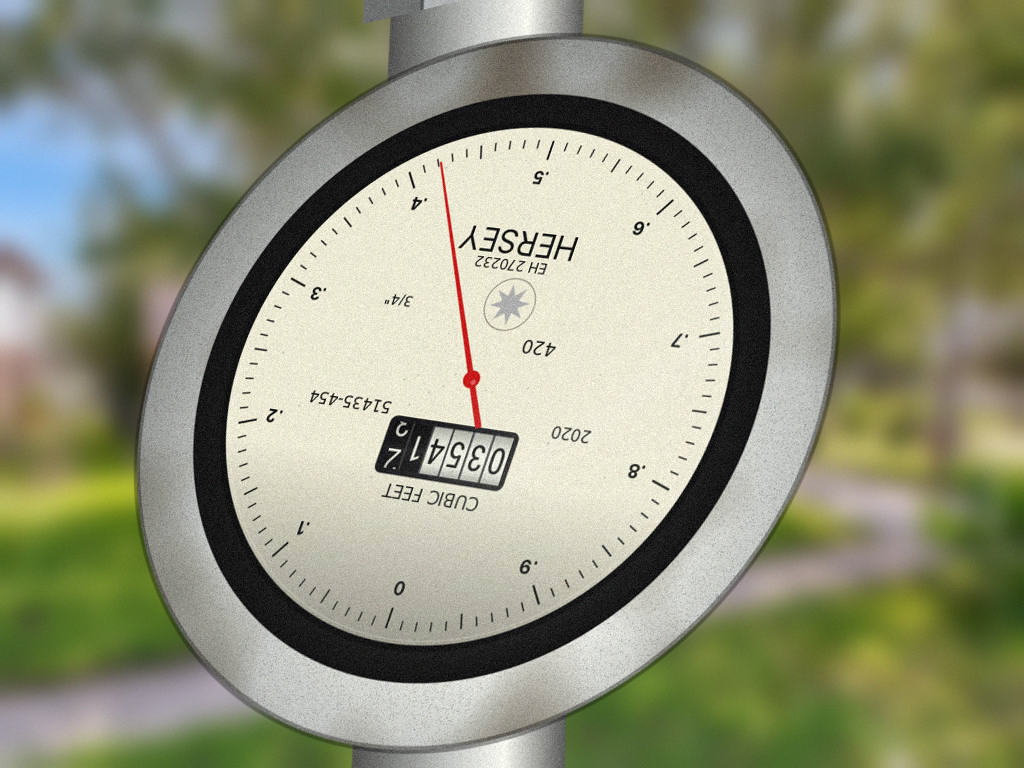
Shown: 35412.42ft³
